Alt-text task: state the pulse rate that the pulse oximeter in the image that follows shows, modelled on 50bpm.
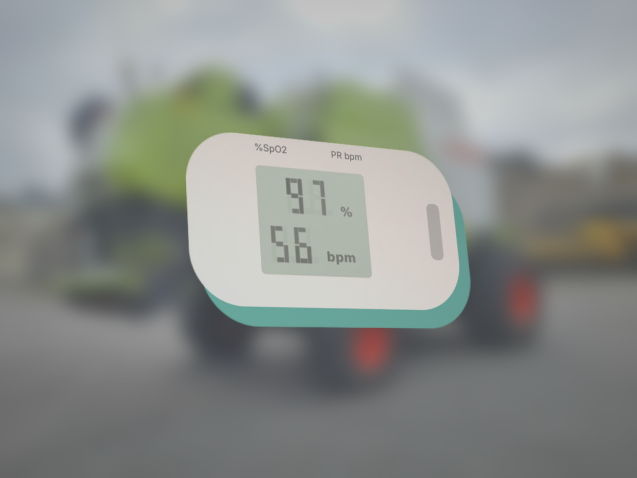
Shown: 56bpm
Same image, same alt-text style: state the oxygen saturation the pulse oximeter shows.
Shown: 97%
